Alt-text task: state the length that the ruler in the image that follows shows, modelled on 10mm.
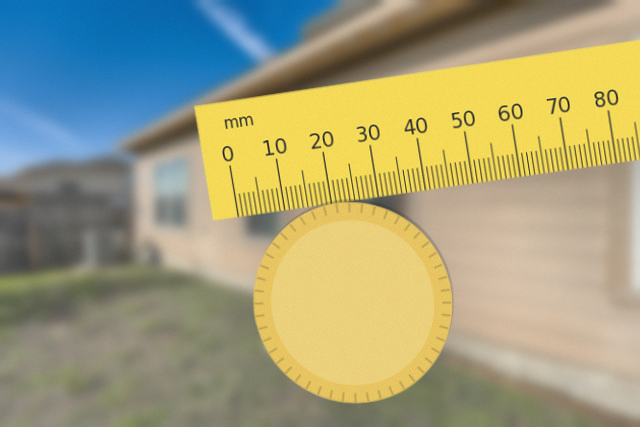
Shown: 42mm
